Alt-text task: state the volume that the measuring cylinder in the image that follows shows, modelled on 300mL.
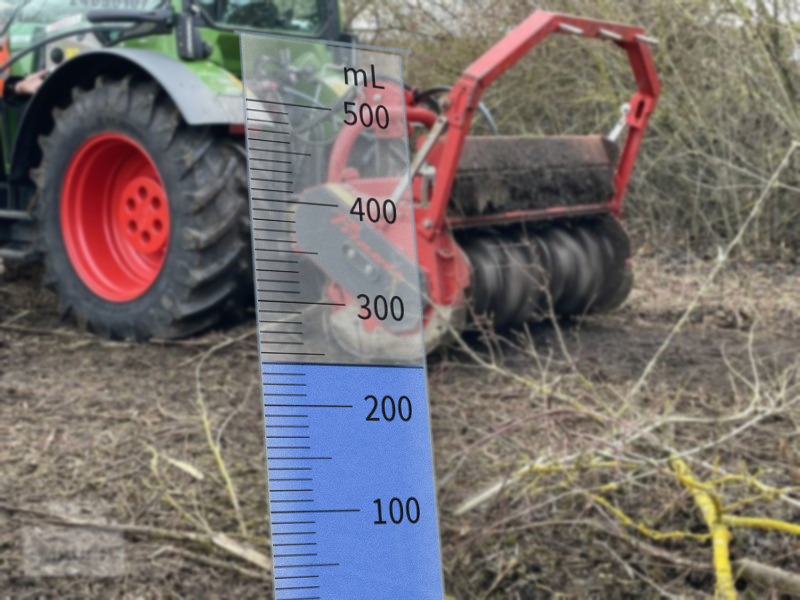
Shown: 240mL
